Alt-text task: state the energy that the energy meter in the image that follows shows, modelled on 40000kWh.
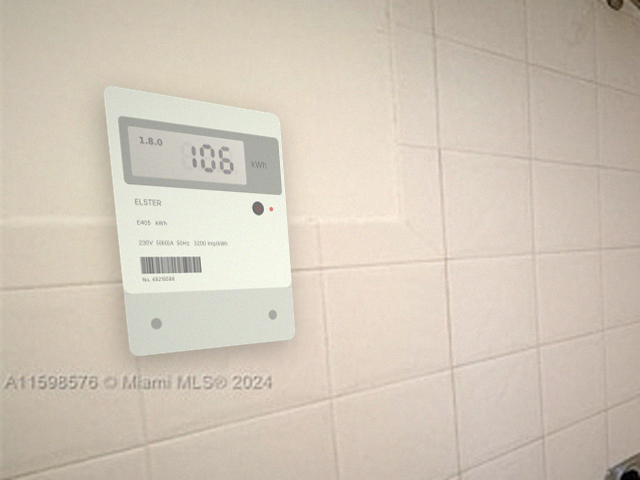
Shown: 106kWh
